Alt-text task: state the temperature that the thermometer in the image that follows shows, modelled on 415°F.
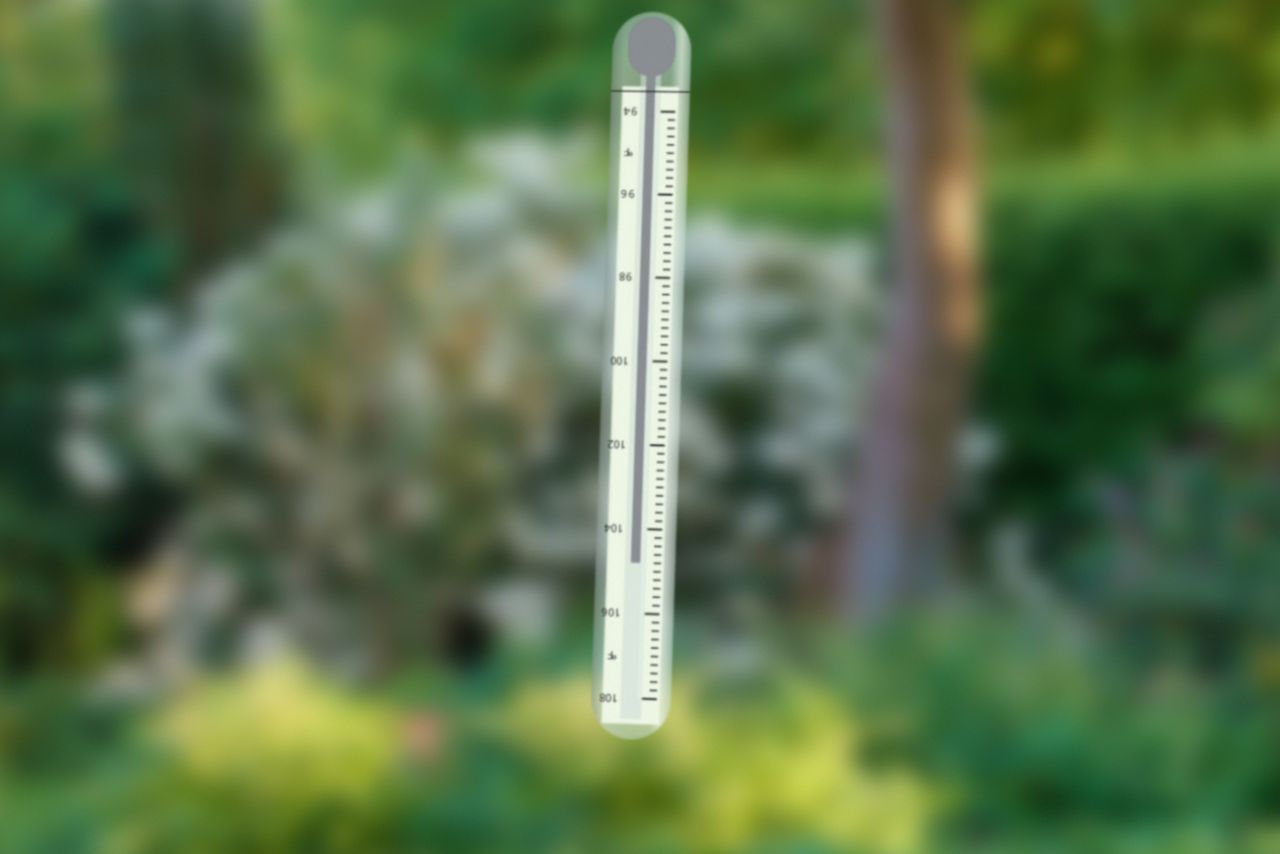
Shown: 104.8°F
